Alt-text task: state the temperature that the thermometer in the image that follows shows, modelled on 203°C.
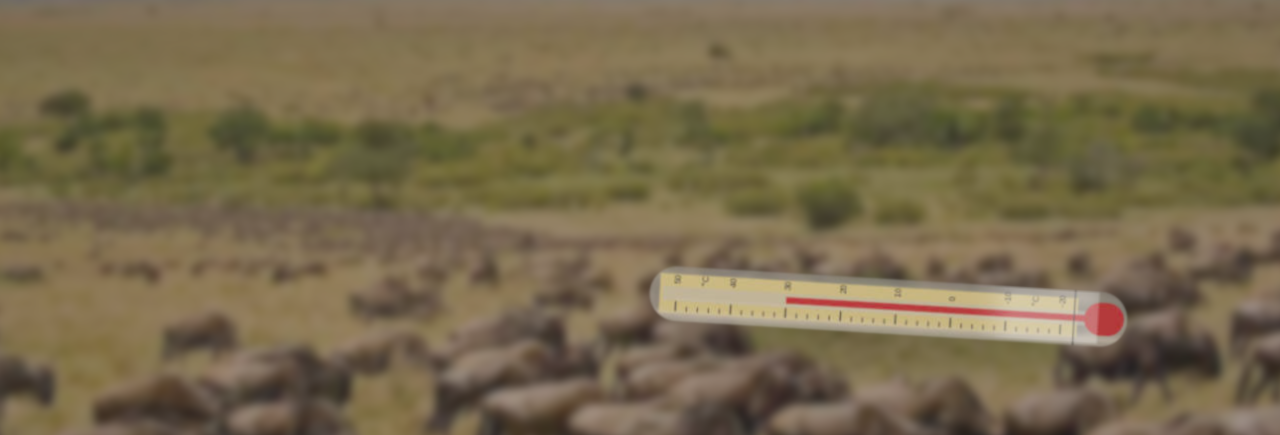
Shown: 30°C
